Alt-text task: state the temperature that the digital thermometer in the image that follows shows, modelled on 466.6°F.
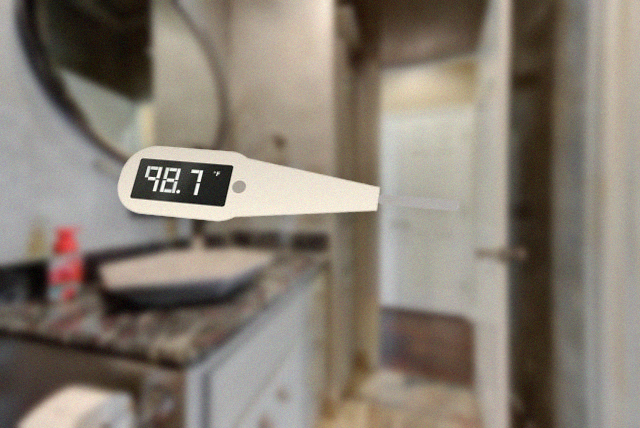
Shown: 98.7°F
